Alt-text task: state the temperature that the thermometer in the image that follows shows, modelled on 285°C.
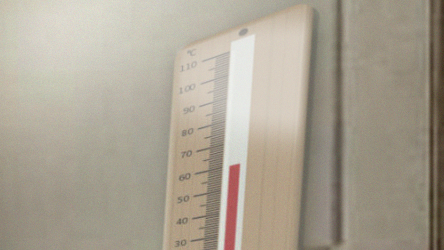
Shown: 60°C
